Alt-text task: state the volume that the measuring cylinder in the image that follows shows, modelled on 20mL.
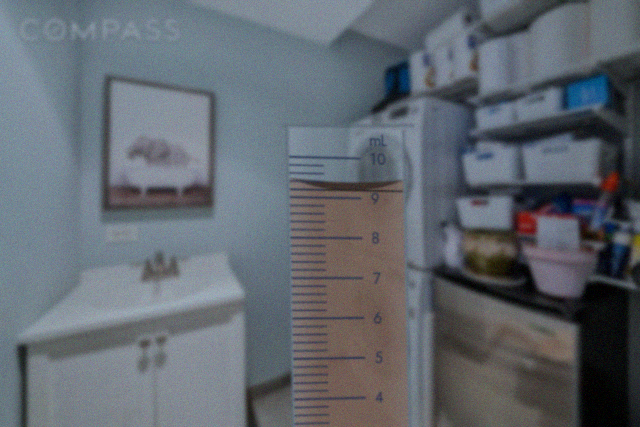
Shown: 9.2mL
